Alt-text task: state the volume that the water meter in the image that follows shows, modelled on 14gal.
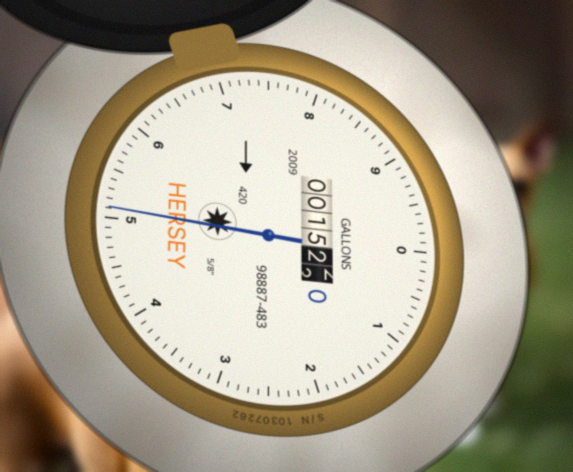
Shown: 15225.1gal
